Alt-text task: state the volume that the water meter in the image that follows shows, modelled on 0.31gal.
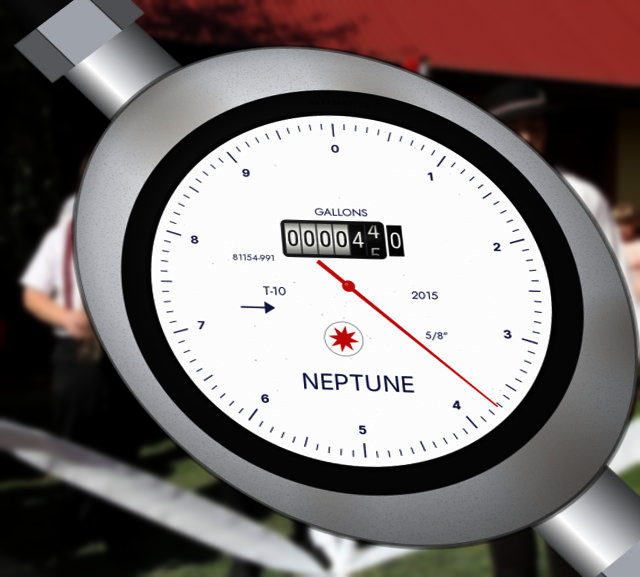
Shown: 443.7gal
